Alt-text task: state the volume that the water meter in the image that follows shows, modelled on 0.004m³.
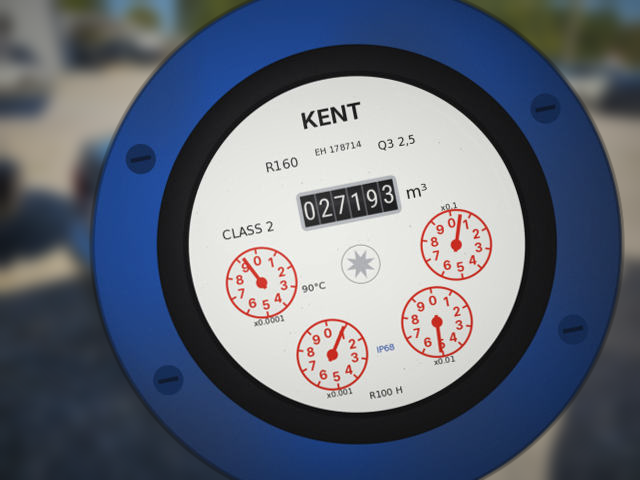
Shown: 27193.0509m³
